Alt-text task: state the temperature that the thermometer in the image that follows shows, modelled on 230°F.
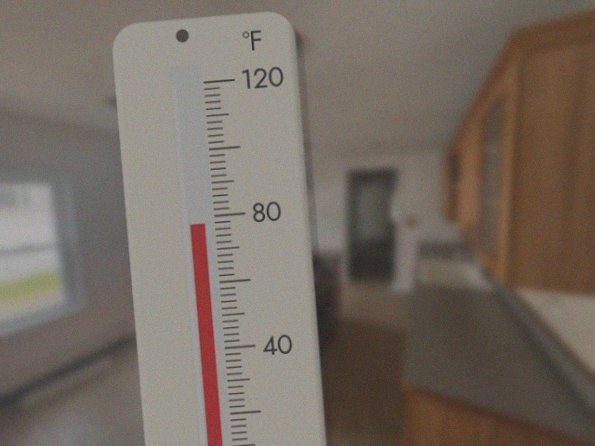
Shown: 78°F
